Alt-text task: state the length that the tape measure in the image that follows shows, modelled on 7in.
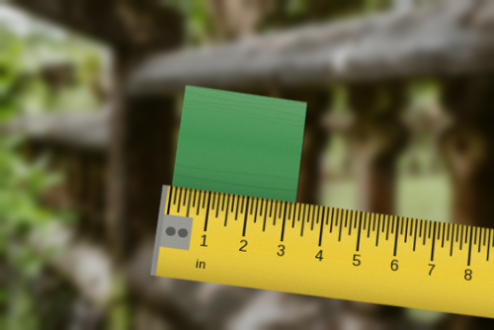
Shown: 3.25in
